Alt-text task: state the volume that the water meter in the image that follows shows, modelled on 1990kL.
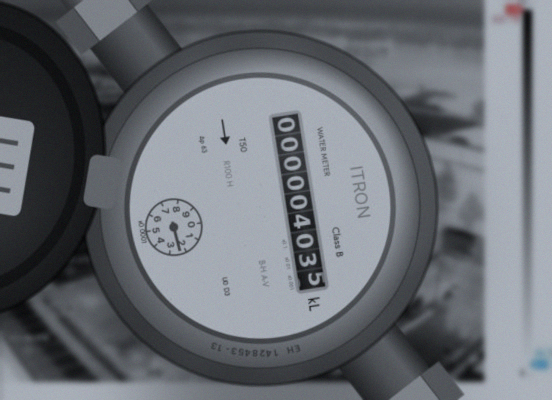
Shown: 4.0352kL
